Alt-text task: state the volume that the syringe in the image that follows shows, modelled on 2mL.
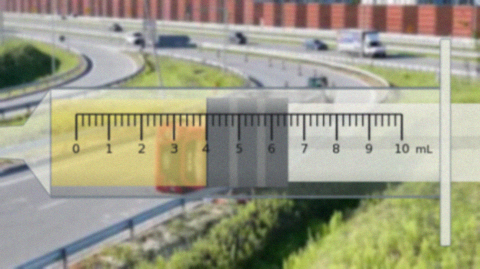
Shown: 4mL
